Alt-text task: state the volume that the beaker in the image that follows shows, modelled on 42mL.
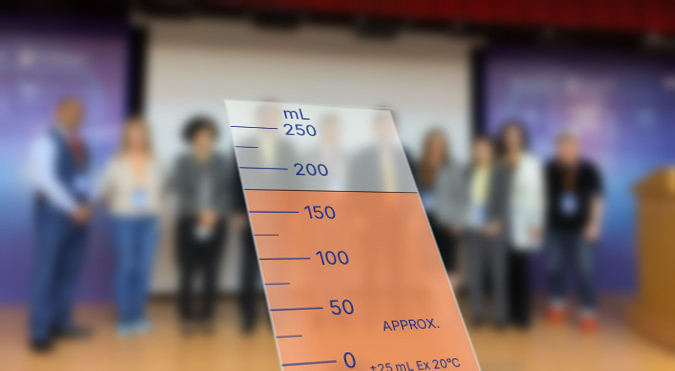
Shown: 175mL
